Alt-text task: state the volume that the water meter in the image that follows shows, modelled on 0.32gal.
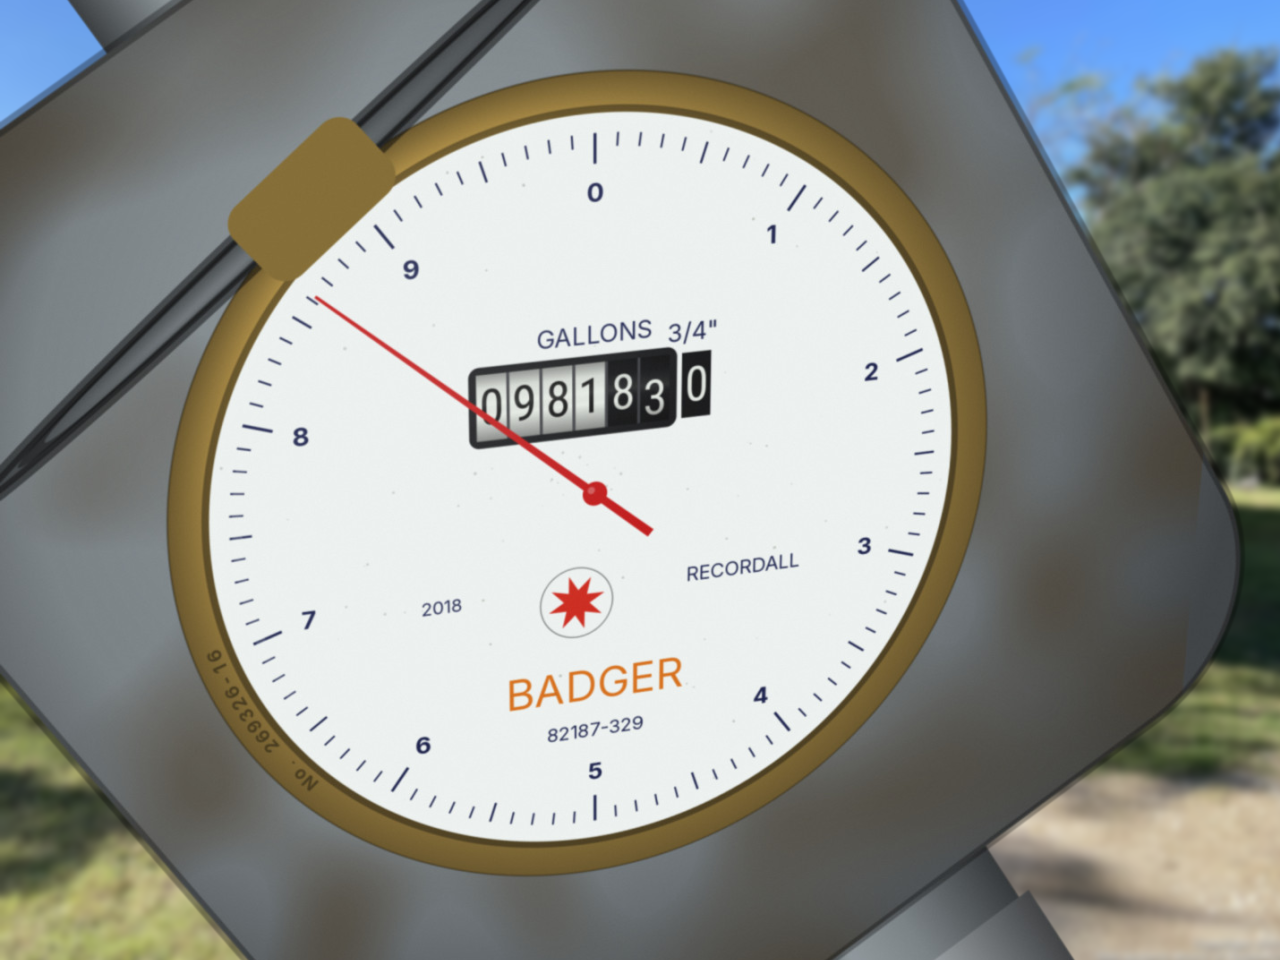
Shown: 981828.6gal
